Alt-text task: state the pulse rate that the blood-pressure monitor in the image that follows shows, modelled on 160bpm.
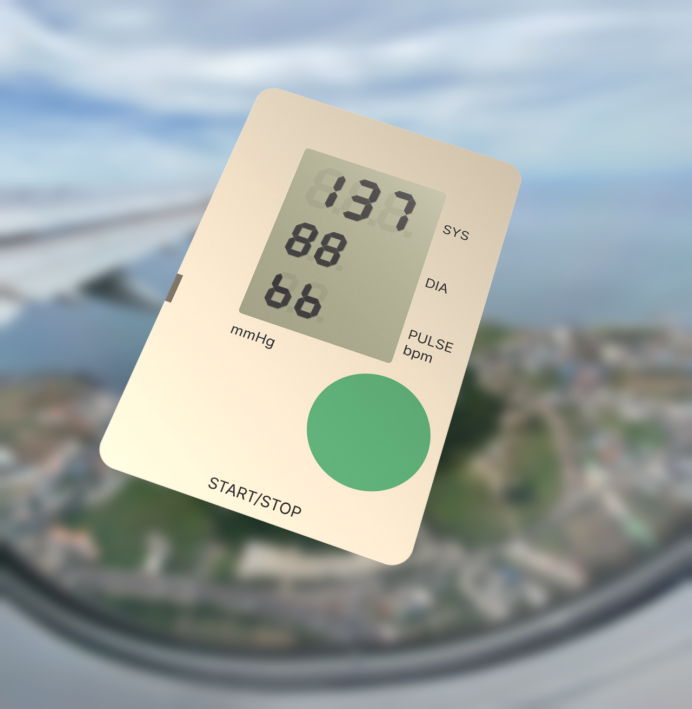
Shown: 66bpm
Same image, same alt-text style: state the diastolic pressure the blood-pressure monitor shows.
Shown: 88mmHg
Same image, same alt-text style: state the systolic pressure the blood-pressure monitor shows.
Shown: 137mmHg
